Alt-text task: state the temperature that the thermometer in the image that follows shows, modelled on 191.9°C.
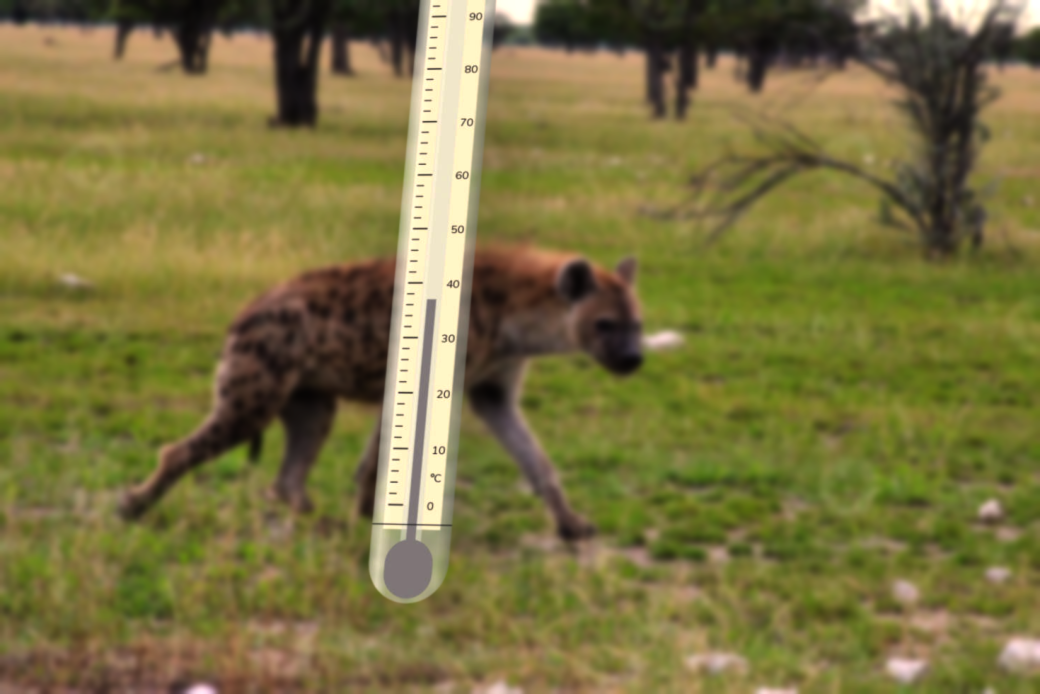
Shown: 37°C
